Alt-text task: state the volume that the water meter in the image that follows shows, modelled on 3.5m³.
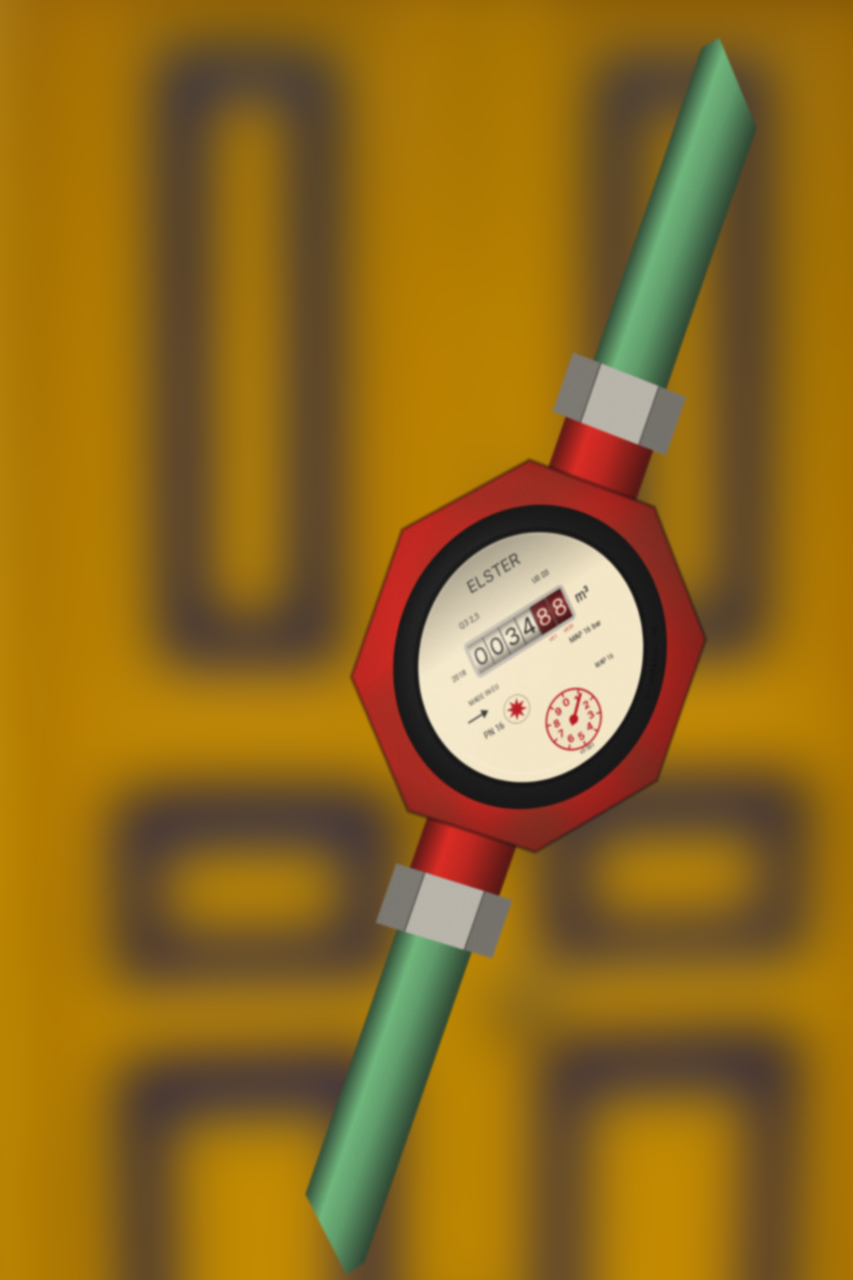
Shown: 34.881m³
